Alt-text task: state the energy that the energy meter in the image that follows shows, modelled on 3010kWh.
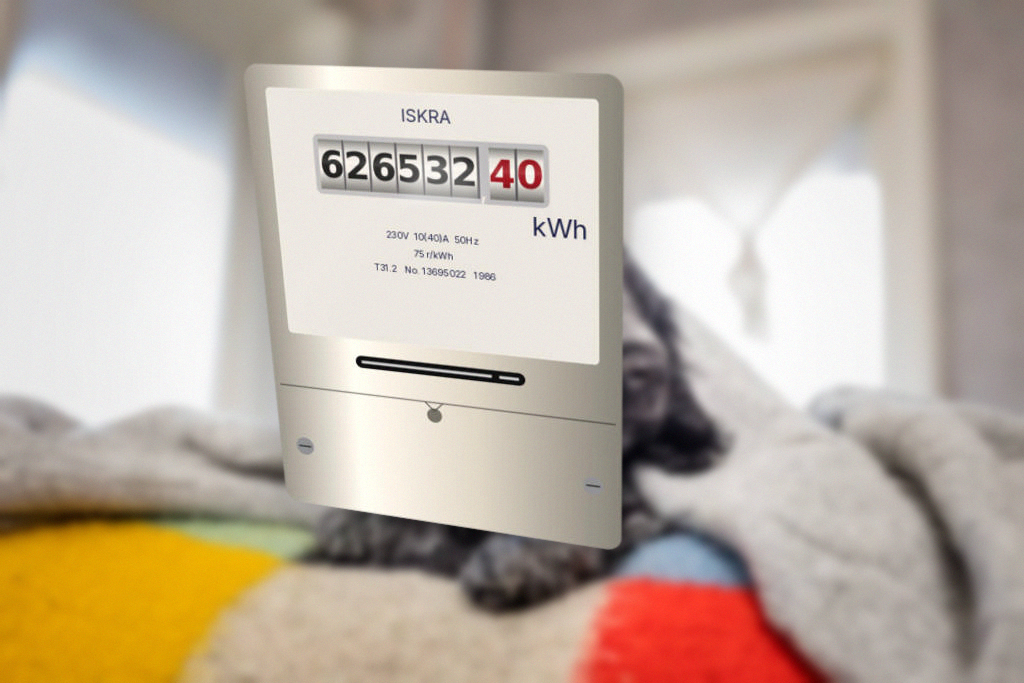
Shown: 626532.40kWh
